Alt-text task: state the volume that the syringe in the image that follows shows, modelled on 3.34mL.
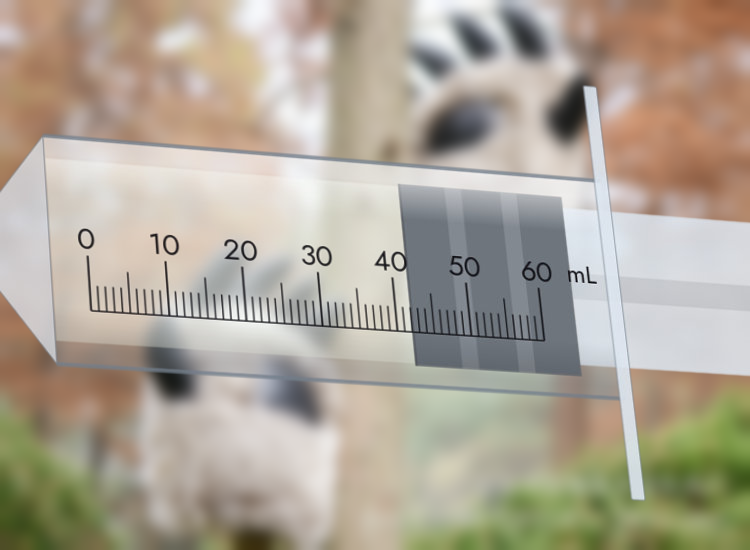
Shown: 42mL
